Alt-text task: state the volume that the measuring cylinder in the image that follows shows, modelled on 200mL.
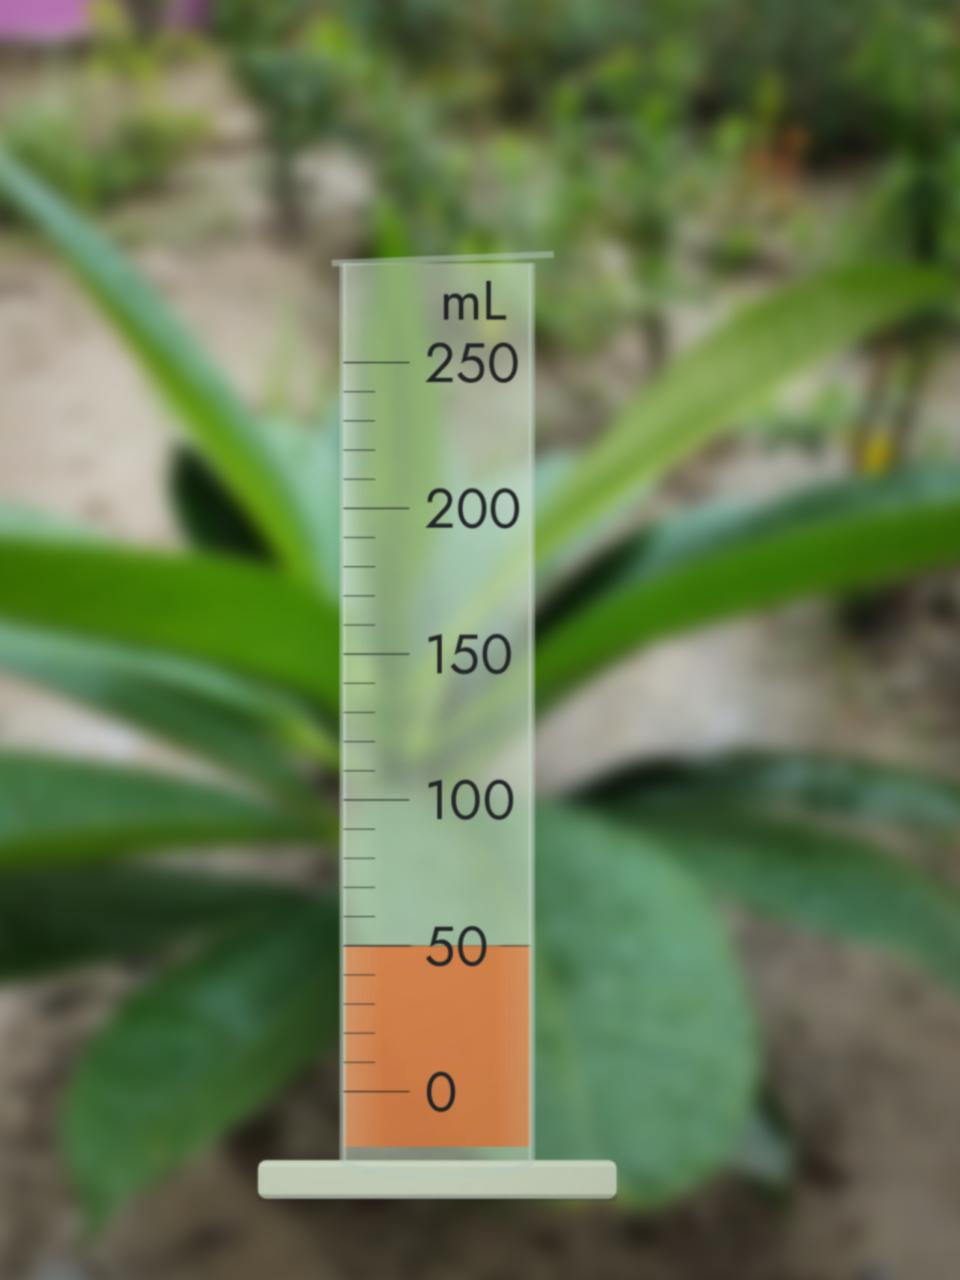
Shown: 50mL
